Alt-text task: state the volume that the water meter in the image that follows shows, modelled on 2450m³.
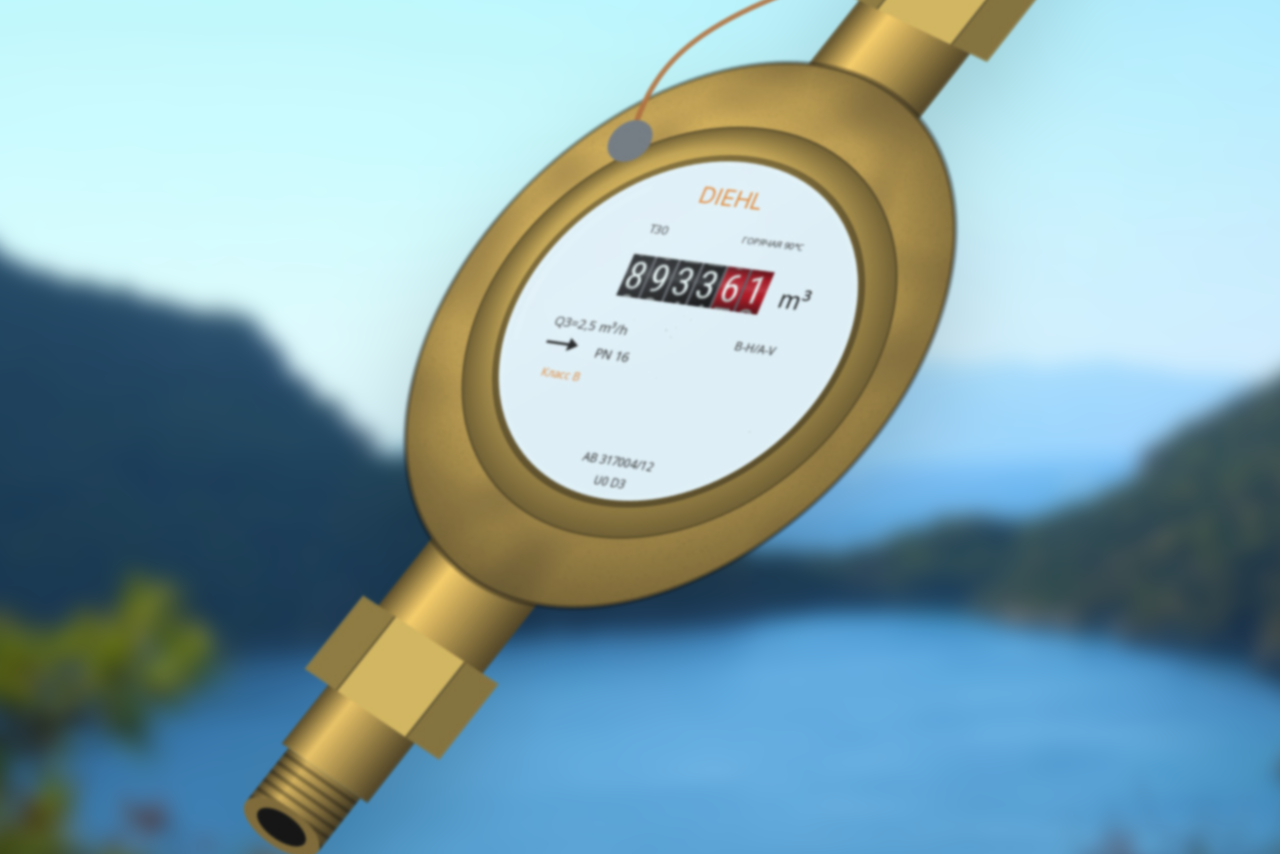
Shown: 8933.61m³
